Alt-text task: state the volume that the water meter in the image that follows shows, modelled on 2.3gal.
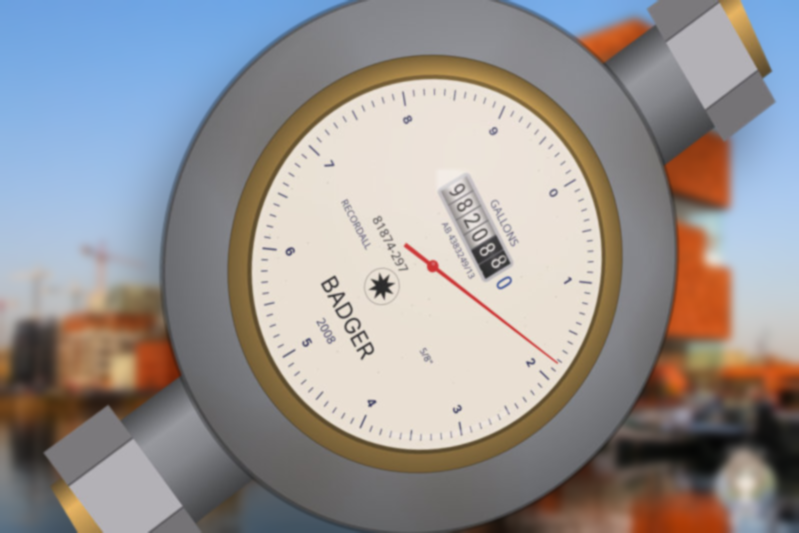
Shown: 9820881.8gal
